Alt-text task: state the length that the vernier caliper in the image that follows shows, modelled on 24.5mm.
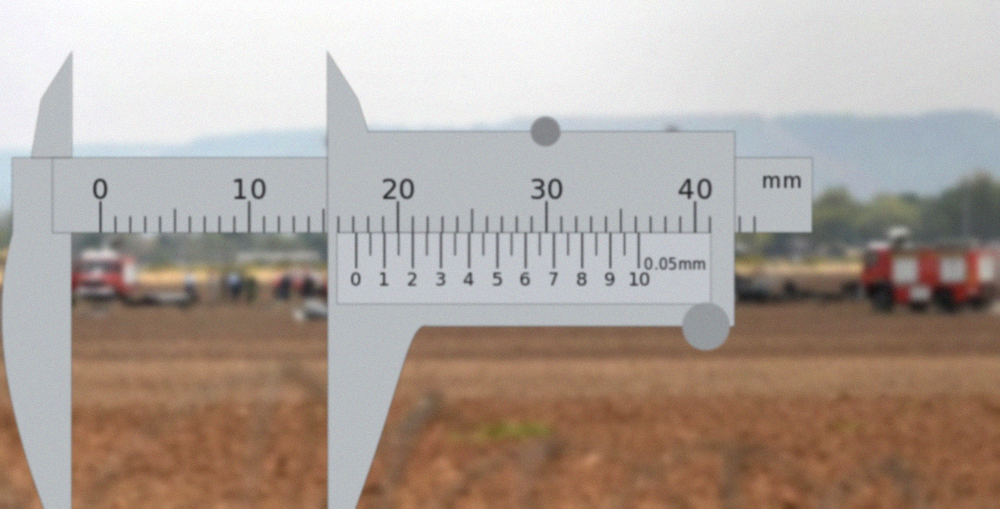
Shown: 17.2mm
